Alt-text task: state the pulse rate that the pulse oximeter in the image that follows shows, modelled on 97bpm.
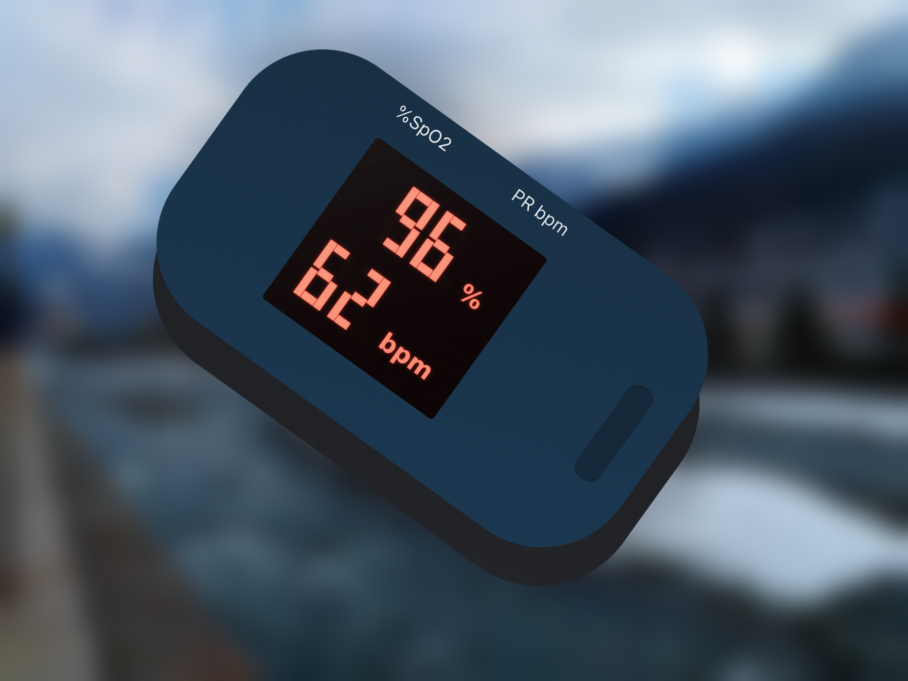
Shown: 62bpm
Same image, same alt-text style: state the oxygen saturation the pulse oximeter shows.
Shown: 96%
